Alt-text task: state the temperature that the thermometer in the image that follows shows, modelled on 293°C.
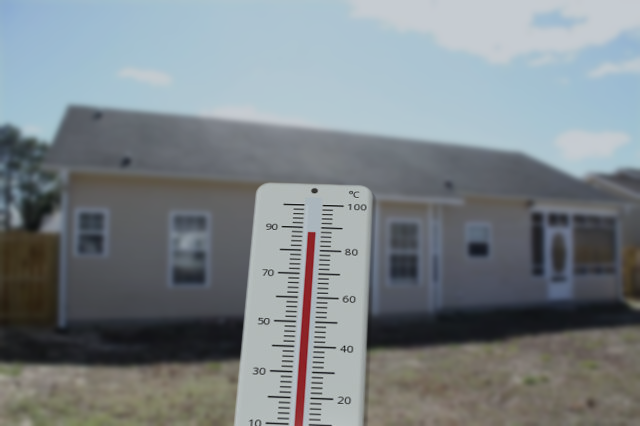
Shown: 88°C
